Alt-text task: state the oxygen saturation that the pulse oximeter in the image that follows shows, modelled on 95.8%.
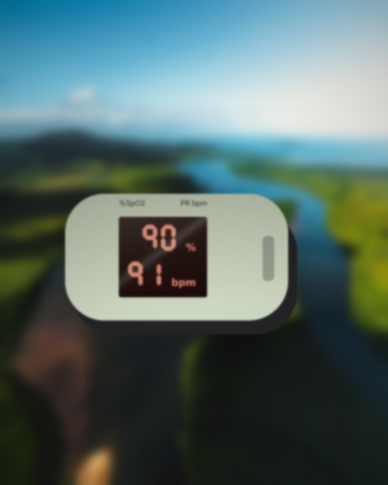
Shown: 90%
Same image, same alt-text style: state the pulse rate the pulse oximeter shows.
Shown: 91bpm
